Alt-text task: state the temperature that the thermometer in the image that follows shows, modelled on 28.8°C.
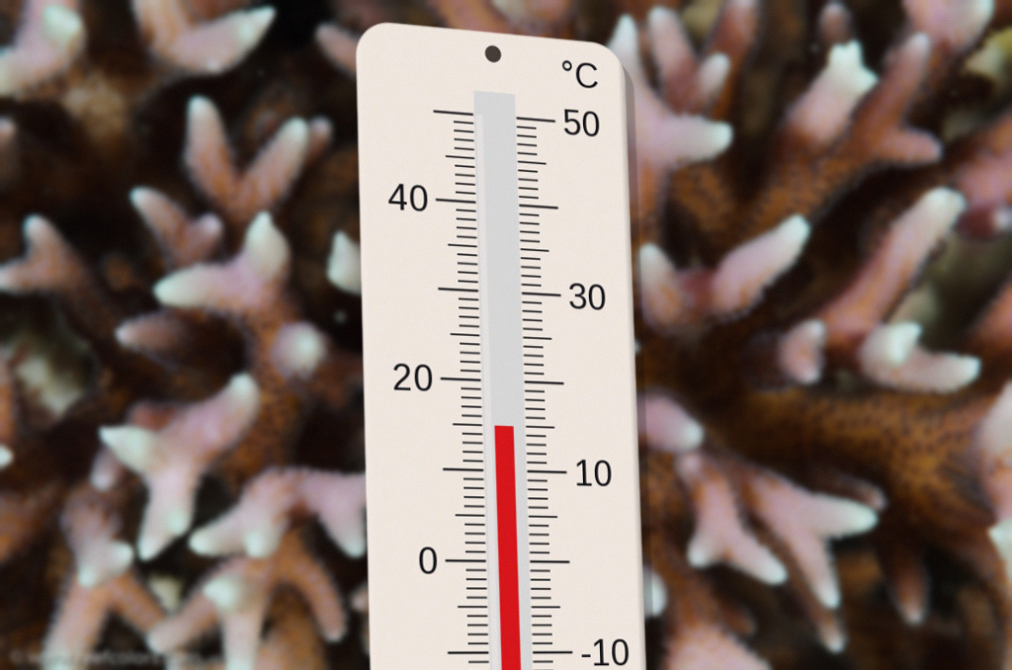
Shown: 15°C
